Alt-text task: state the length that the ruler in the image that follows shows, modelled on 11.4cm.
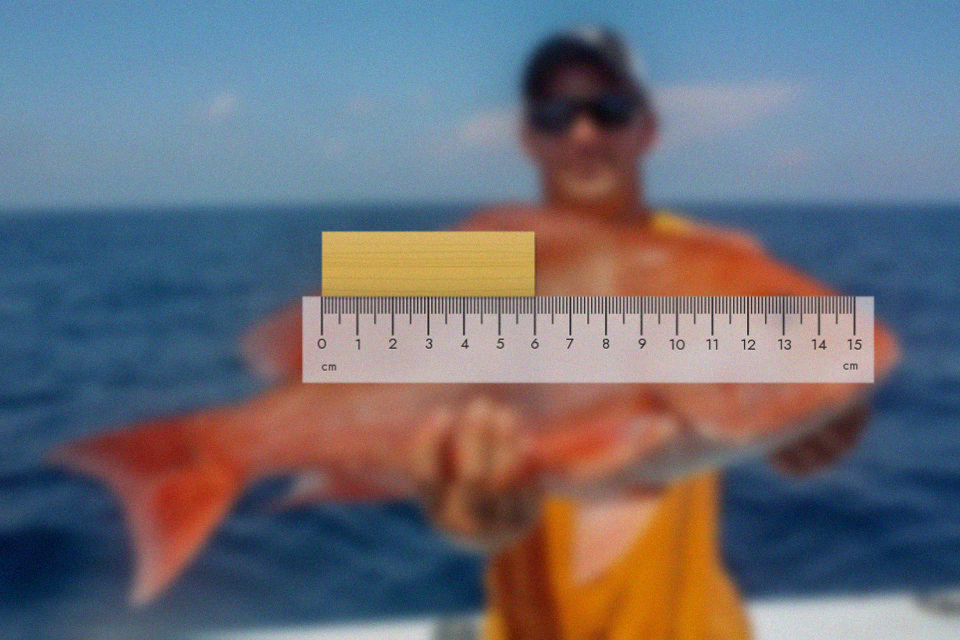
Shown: 6cm
